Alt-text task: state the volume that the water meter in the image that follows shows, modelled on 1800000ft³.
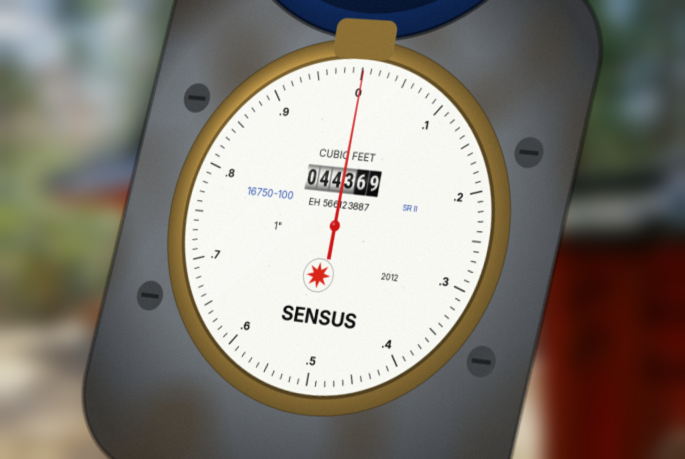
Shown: 44369.00ft³
